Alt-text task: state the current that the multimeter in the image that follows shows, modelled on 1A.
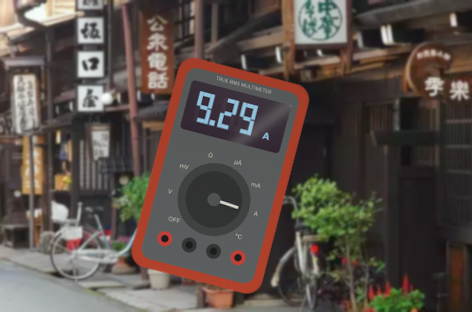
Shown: 9.29A
